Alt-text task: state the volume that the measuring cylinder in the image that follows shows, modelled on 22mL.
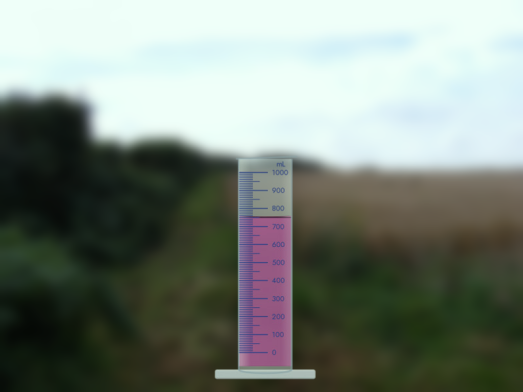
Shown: 750mL
